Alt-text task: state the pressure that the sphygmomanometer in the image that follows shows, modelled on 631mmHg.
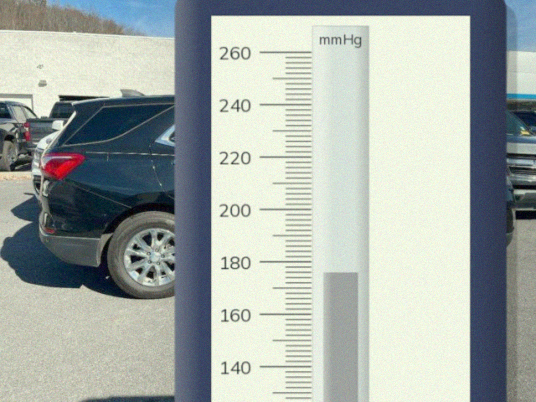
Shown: 176mmHg
